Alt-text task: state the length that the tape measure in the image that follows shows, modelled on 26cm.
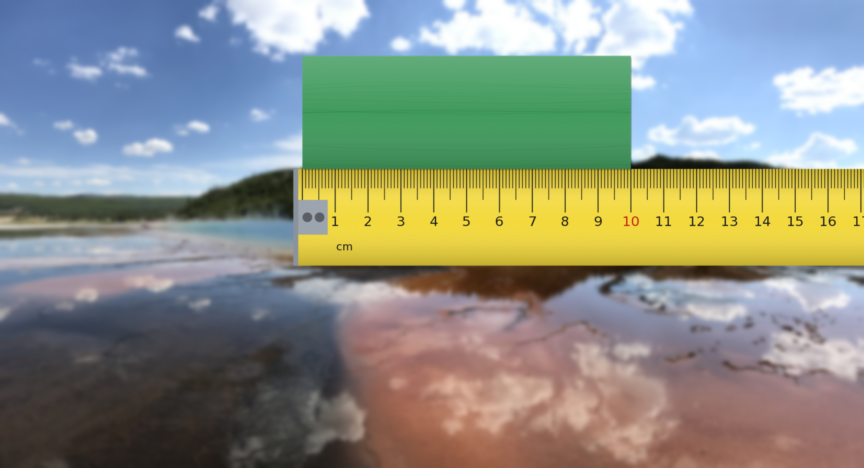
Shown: 10cm
